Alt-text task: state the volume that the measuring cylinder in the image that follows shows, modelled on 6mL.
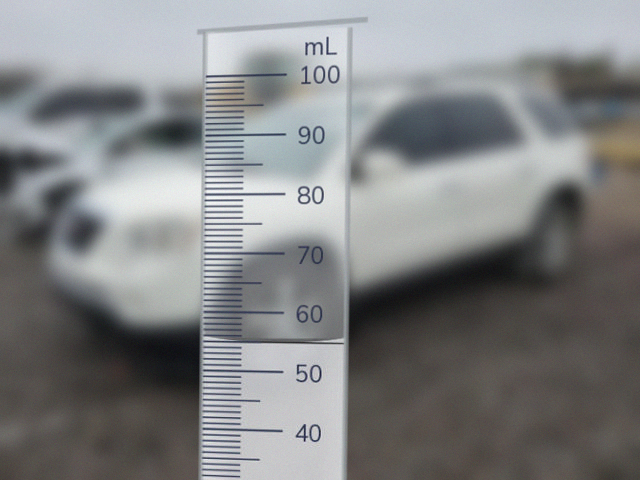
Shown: 55mL
